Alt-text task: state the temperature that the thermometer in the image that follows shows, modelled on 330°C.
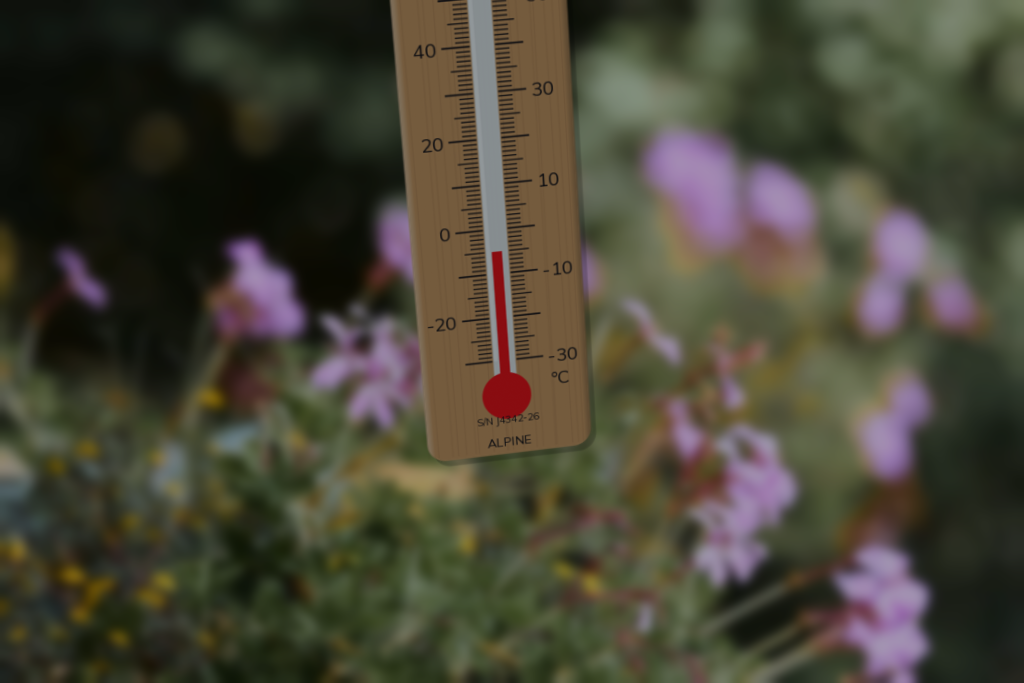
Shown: -5°C
